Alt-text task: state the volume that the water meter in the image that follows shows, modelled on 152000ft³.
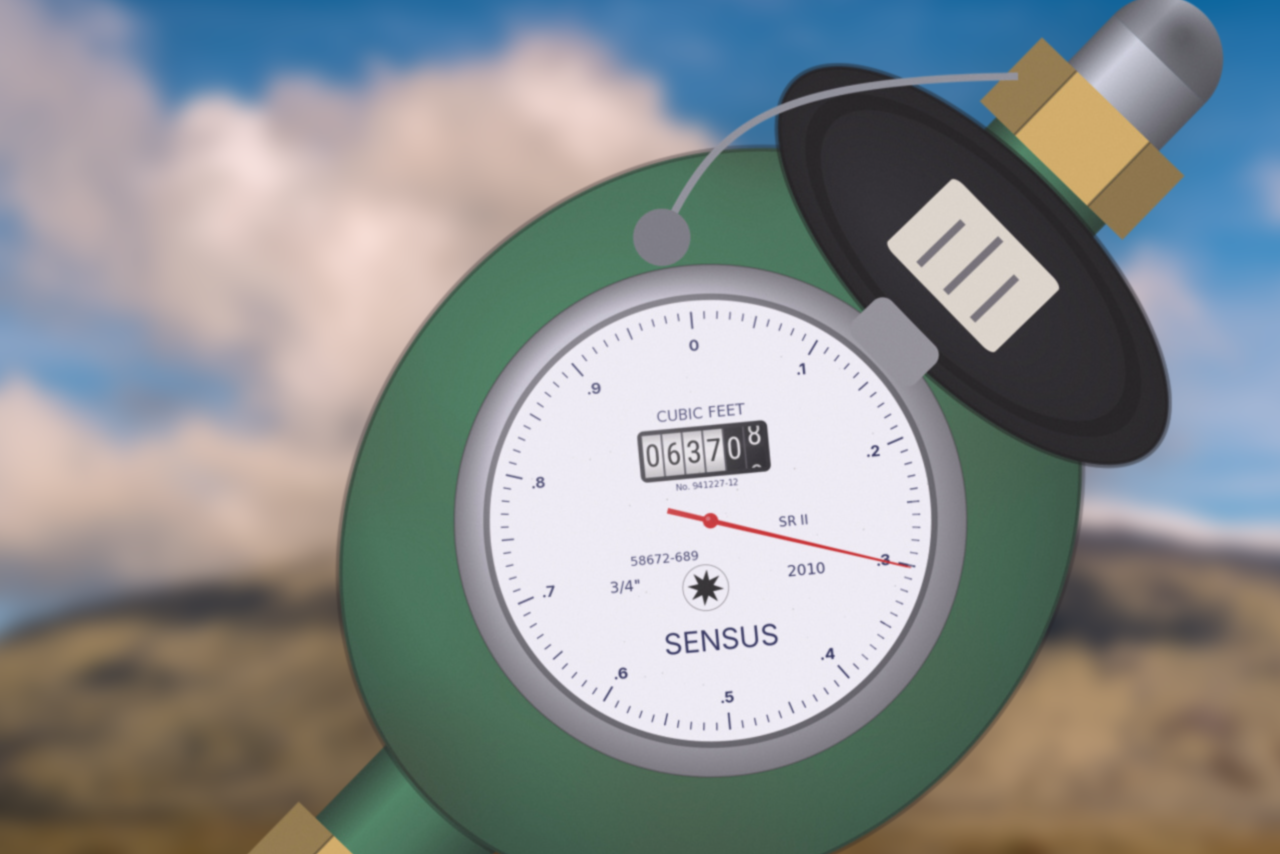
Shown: 63708.30ft³
